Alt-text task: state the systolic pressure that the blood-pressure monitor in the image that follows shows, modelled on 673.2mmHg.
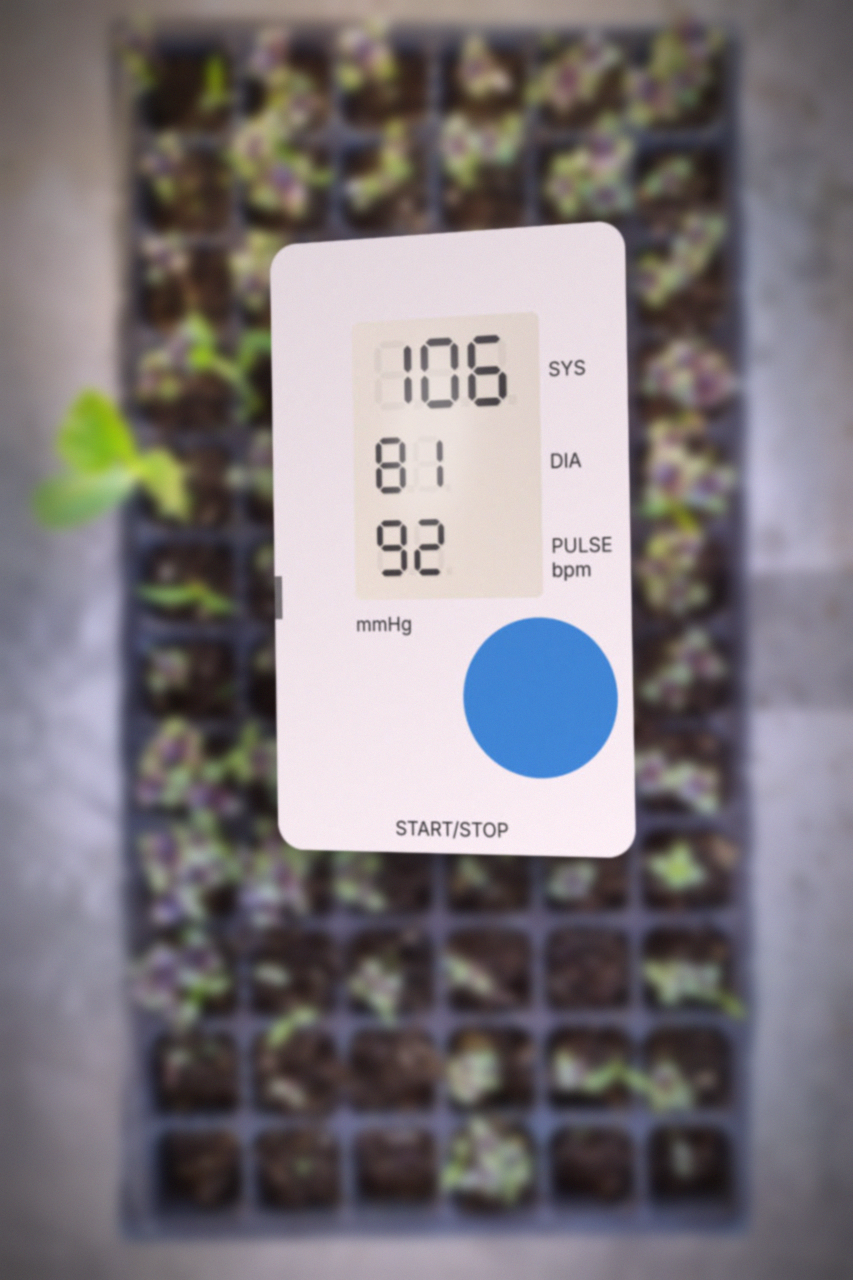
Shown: 106mmHg
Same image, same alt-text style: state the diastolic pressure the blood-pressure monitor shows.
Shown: 81mmHg
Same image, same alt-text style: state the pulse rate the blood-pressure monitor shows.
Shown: 92bpm
